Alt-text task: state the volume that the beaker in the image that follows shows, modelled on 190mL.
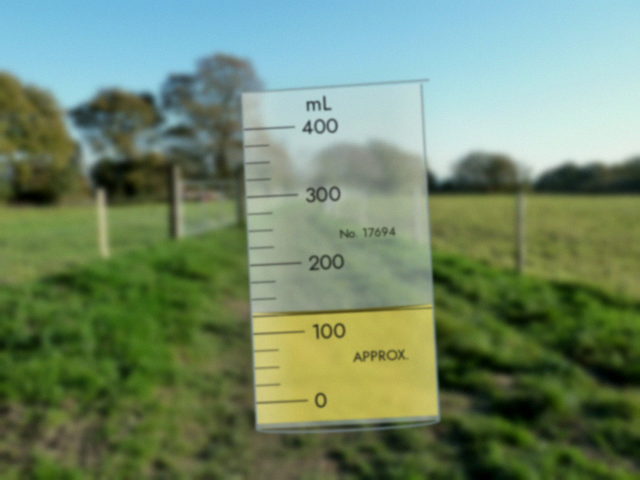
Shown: 125mL
